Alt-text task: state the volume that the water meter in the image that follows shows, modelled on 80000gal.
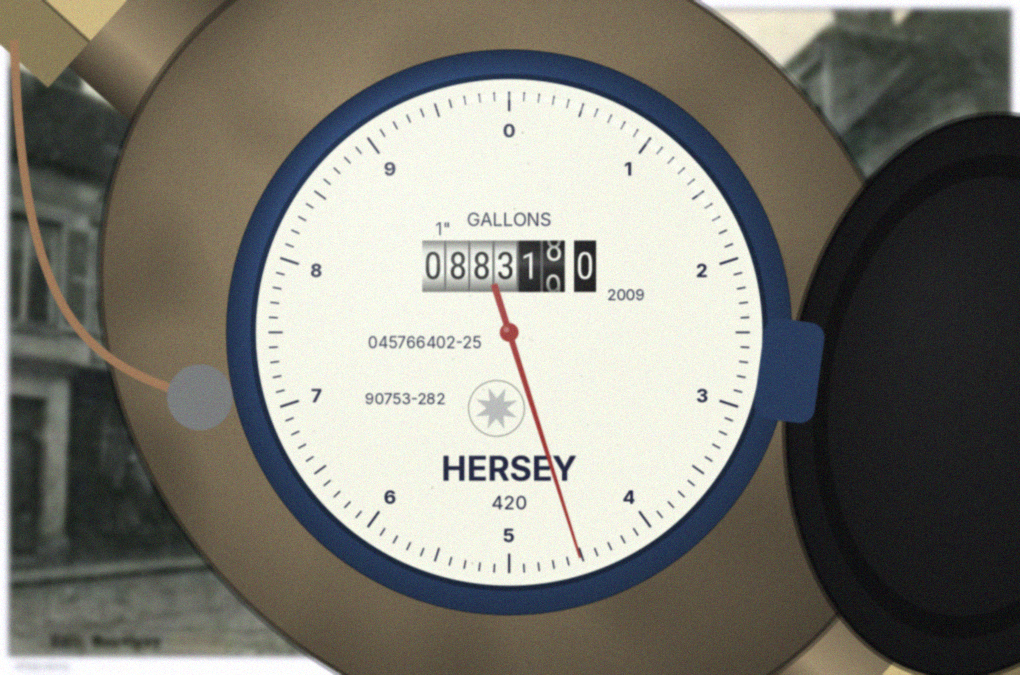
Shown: 883184.5gal
